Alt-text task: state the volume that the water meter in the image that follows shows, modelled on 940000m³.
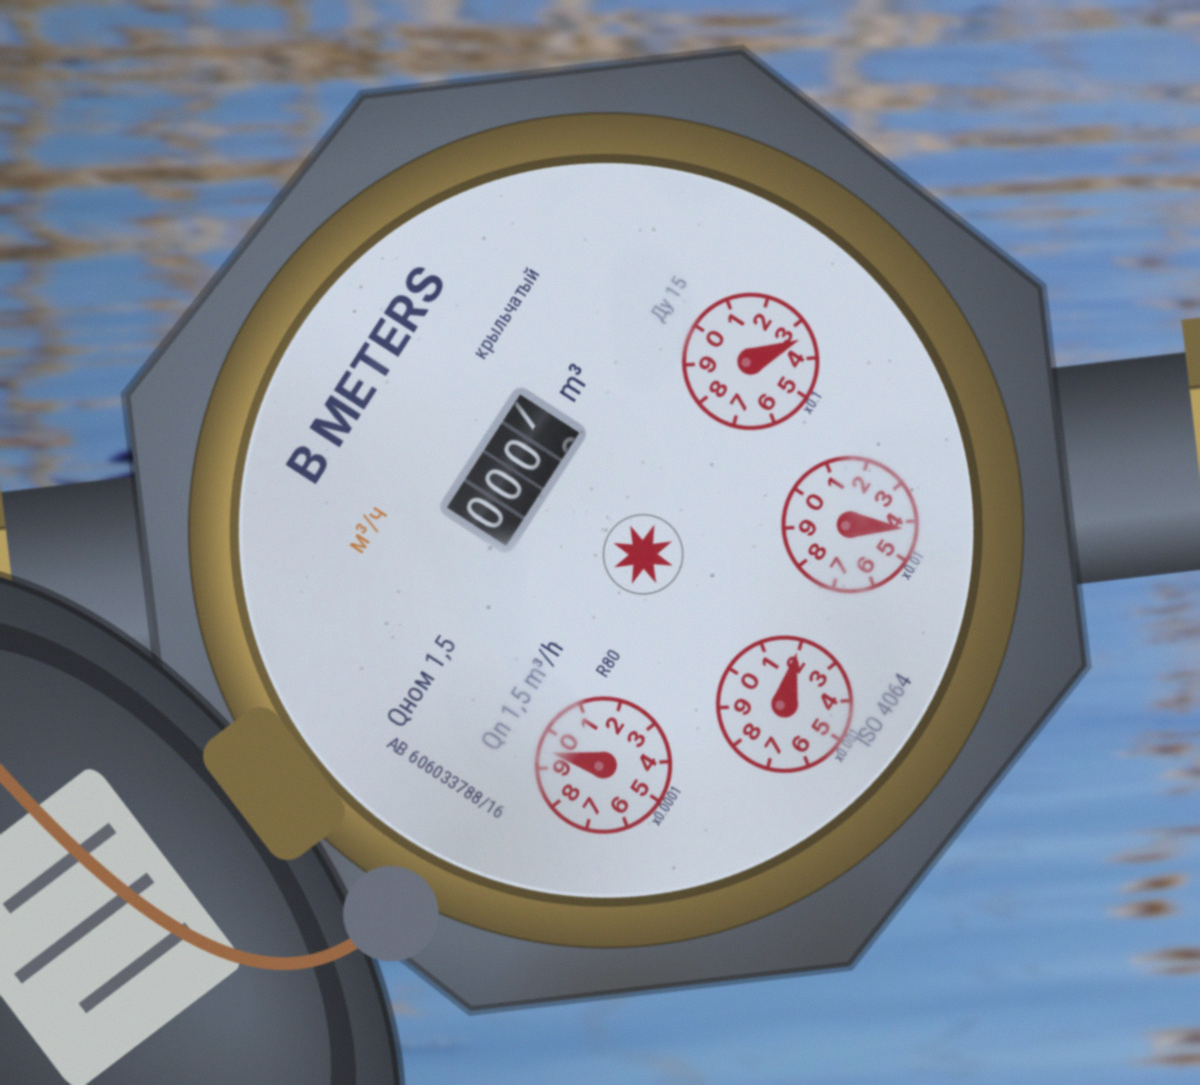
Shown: 7.3419m³
